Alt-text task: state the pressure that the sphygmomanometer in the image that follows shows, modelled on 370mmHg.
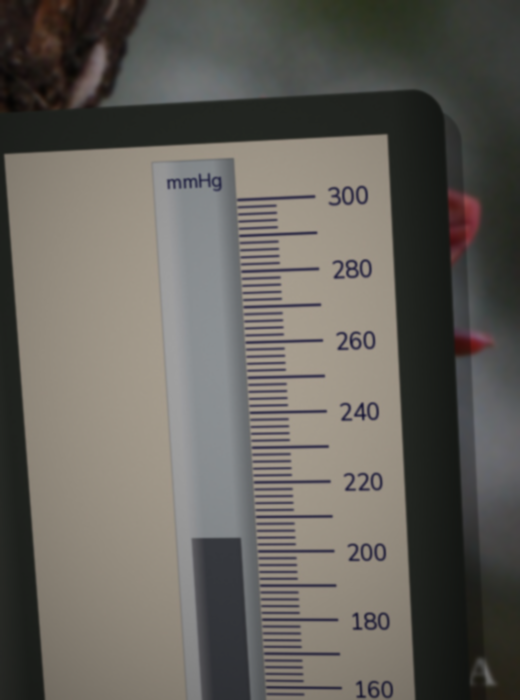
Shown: 204mmHg
